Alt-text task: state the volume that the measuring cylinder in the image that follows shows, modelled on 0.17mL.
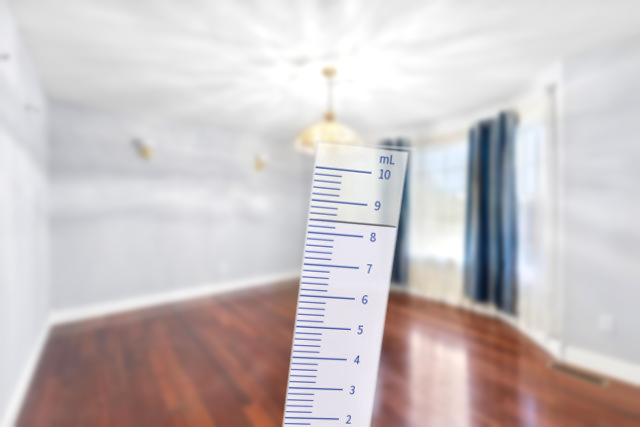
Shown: 8.4mL
